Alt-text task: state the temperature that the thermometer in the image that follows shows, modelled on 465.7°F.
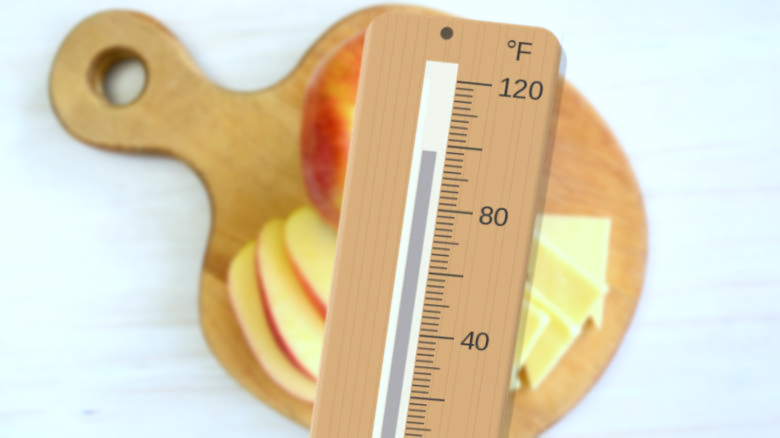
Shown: 98°F
